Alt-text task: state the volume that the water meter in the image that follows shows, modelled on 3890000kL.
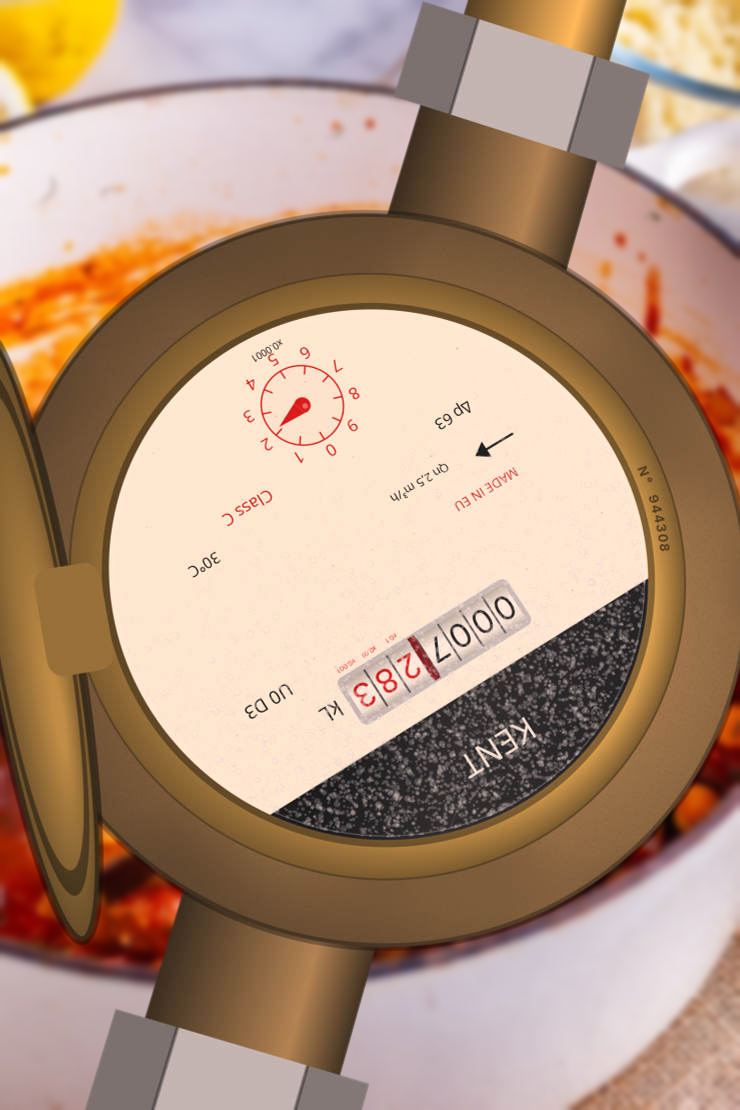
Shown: 7.2832kL
